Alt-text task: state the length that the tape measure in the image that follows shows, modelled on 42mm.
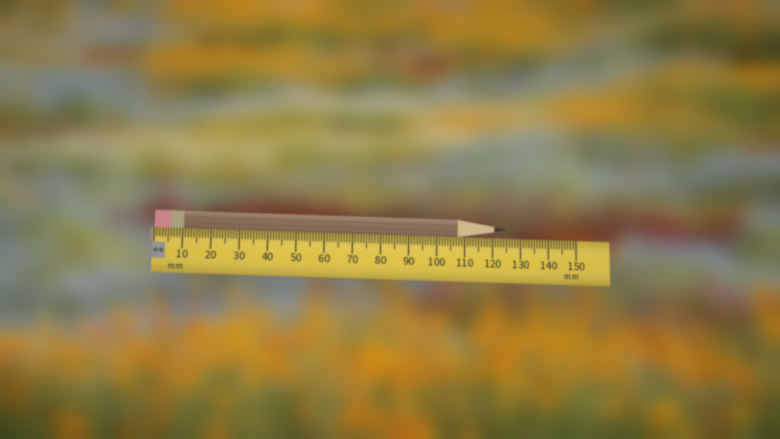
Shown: 125mm
